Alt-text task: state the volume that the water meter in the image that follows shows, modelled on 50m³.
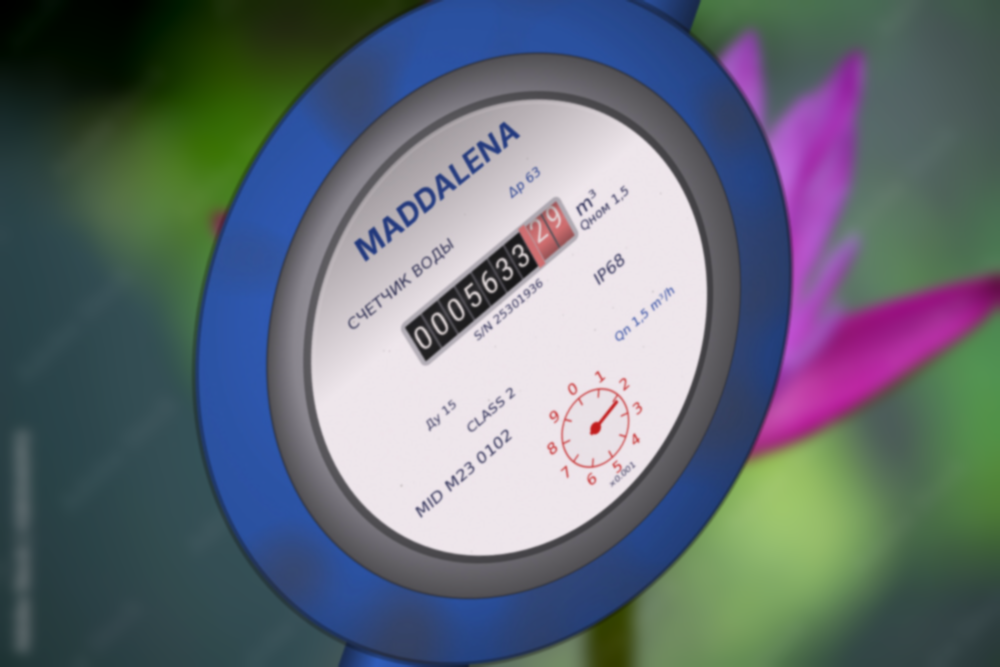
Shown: 5633.292m³
